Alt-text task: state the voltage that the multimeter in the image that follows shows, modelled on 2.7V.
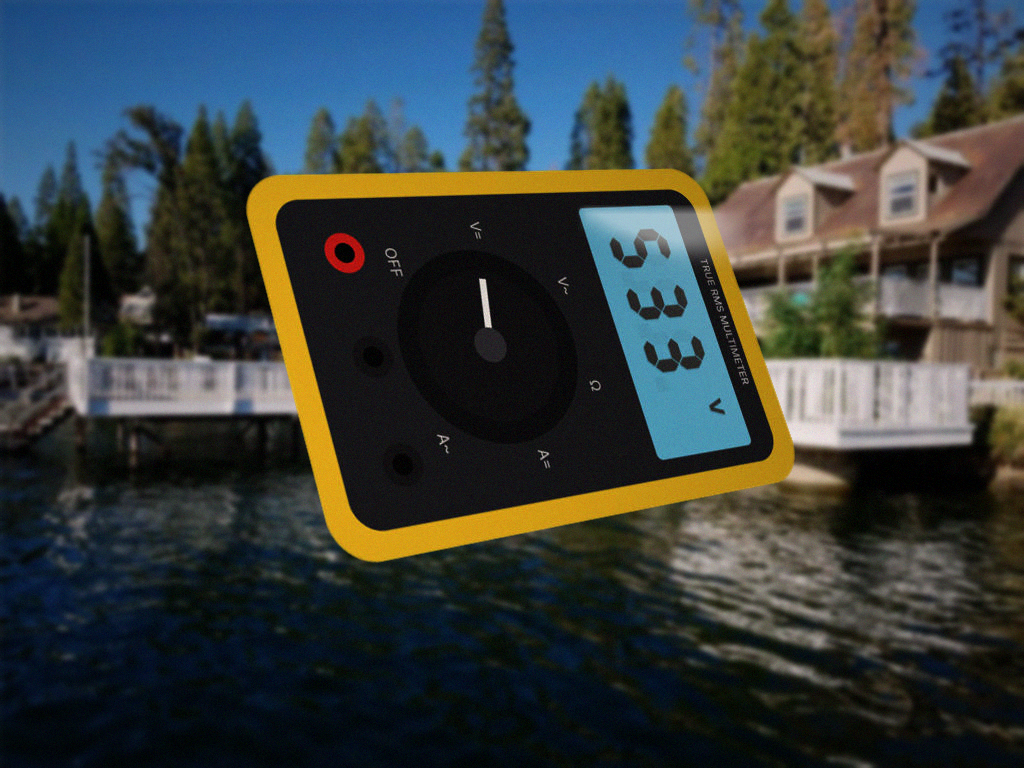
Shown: 533V
